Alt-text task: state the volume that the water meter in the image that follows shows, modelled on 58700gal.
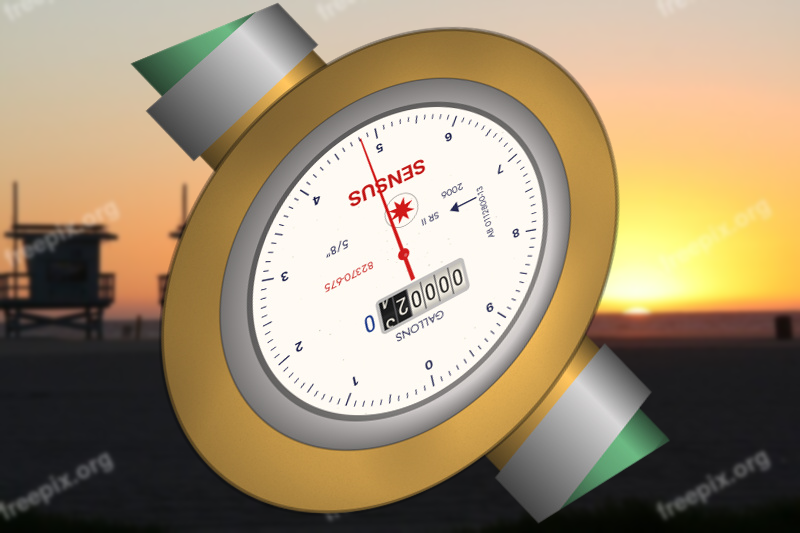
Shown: 234.8gal
